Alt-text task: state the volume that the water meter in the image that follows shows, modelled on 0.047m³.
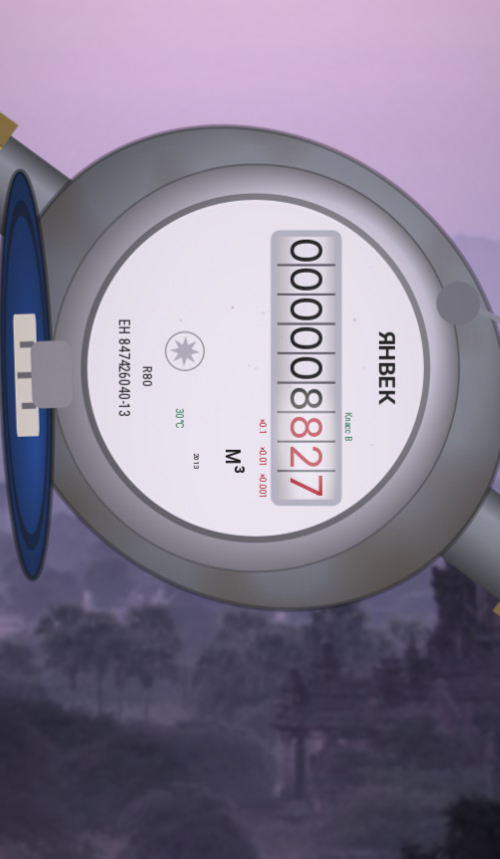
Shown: 8.827m³
